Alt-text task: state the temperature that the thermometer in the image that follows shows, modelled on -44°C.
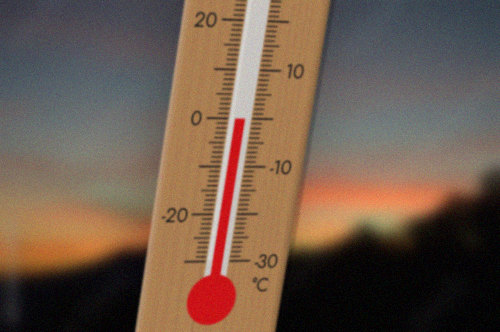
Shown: 0°C
